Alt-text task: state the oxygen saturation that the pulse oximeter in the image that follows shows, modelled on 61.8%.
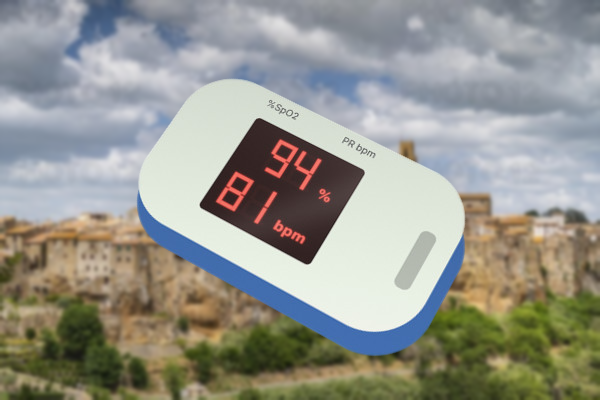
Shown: 94%
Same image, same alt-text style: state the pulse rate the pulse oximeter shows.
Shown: 81bpm
